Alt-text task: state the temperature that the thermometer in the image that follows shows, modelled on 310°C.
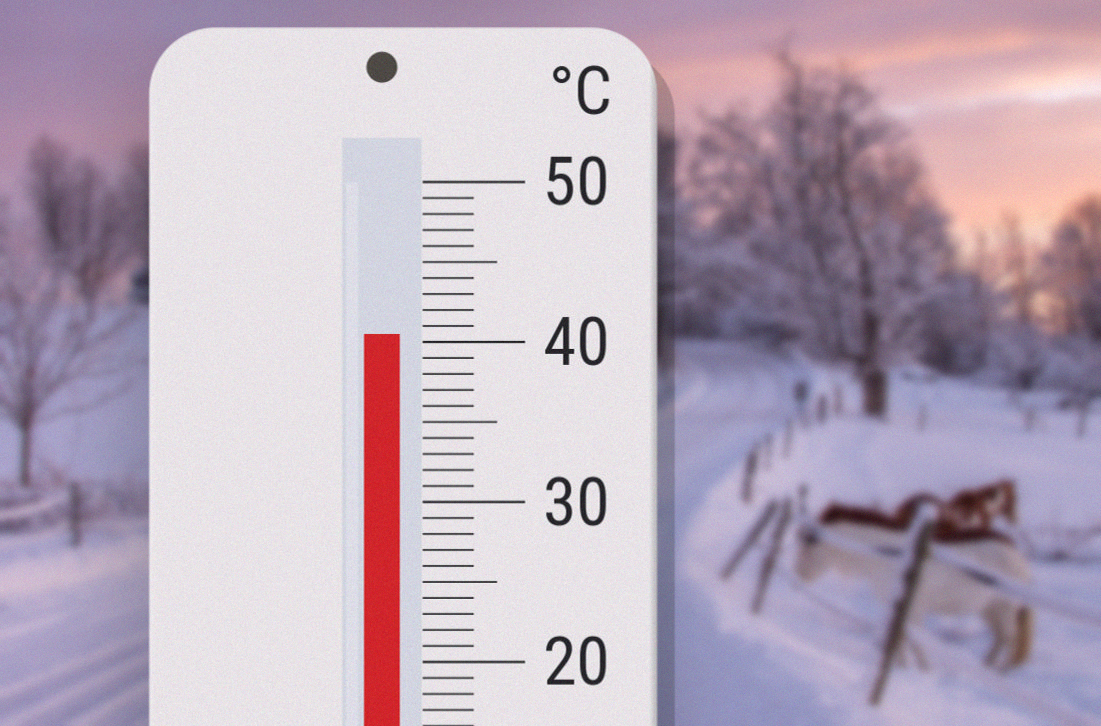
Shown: 40.5°C
